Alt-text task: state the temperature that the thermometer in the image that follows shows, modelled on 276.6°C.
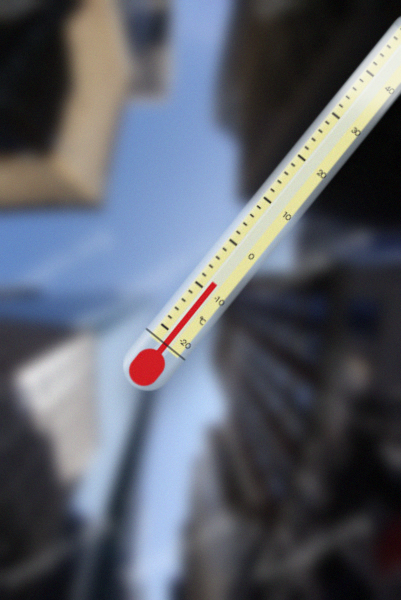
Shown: -8°C
